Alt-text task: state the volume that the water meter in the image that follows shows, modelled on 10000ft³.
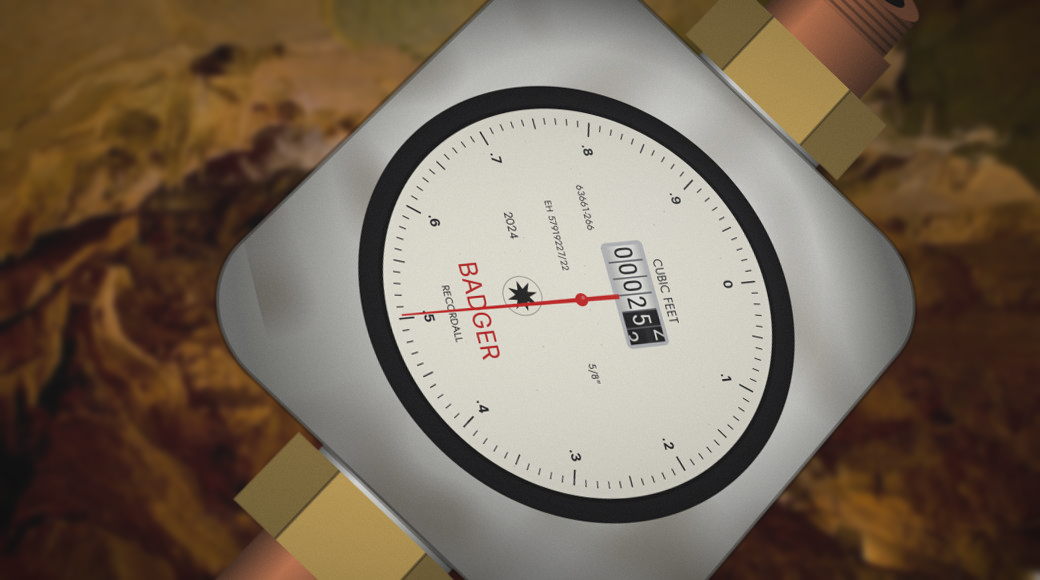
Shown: 252.50ft³
